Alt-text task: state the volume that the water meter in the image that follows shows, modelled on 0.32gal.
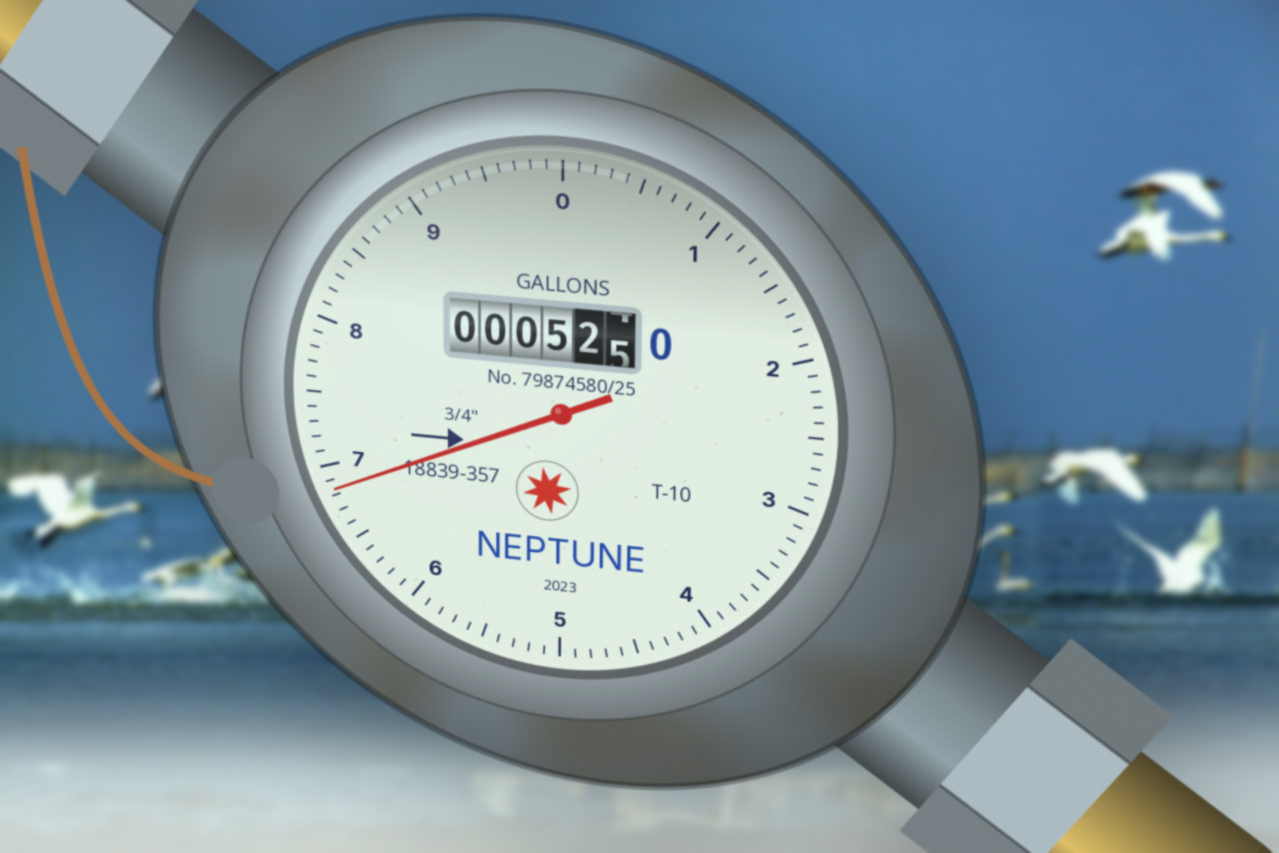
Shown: 5246.8gal
